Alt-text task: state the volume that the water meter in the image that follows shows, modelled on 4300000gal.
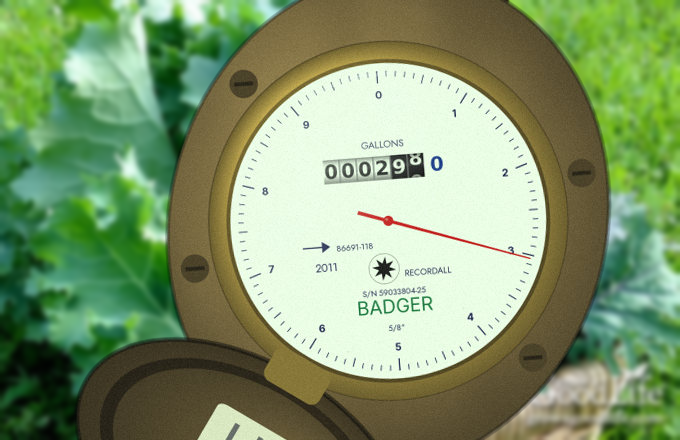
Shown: 2983.0gal
